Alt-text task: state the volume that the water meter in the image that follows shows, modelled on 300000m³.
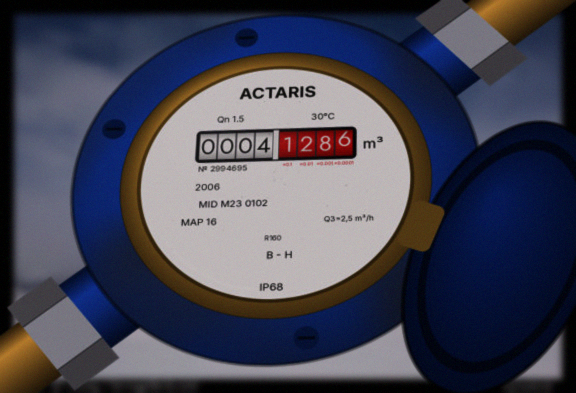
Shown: 4.1286m³
